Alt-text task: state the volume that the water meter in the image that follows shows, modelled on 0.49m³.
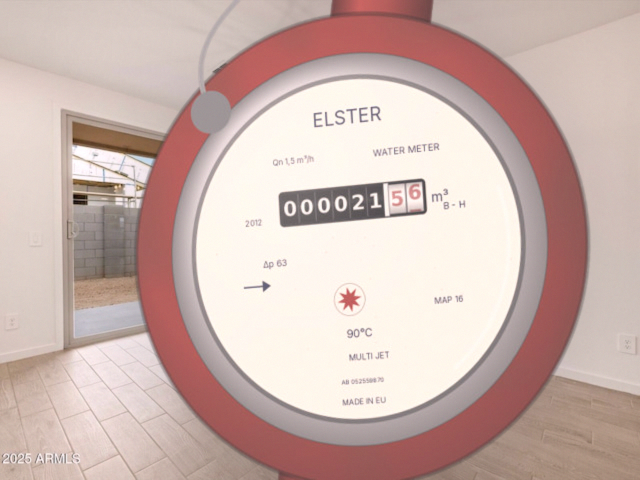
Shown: 21.56m³
